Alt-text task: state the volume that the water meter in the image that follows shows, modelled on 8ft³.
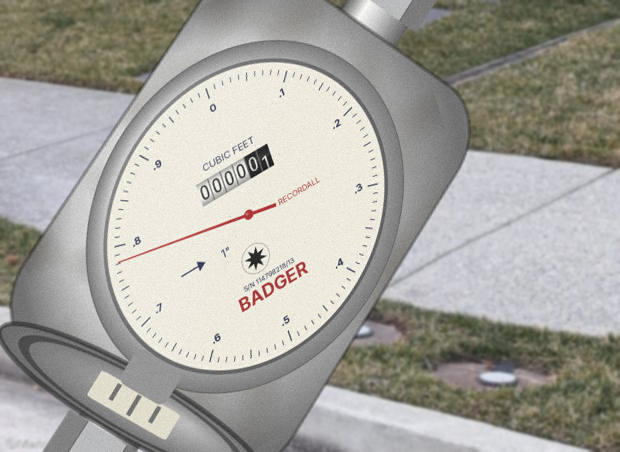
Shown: 0.78ft³
